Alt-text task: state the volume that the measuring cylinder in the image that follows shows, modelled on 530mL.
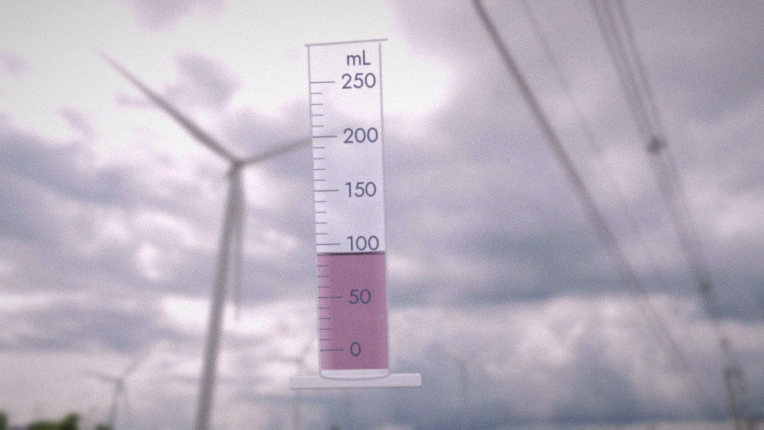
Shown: 90mL
